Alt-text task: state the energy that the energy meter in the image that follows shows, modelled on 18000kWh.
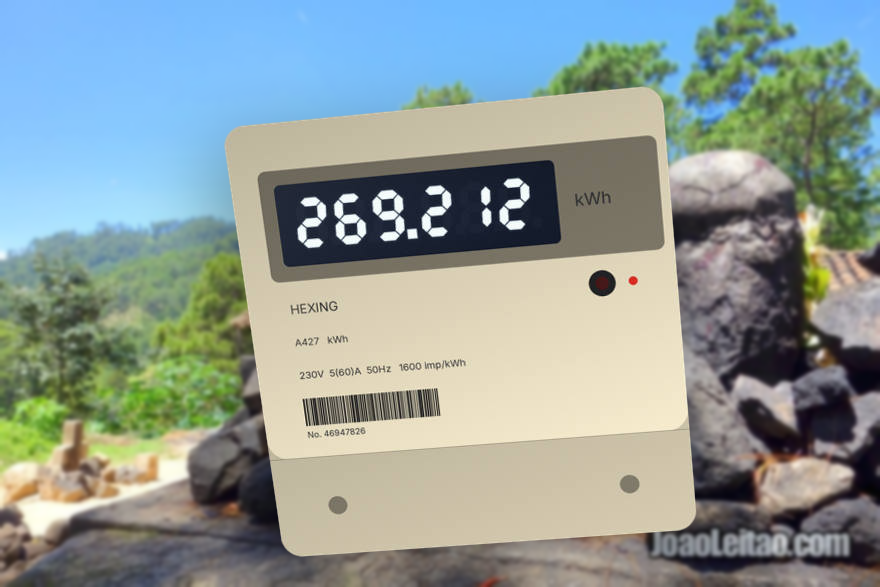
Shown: 269.212kWh
